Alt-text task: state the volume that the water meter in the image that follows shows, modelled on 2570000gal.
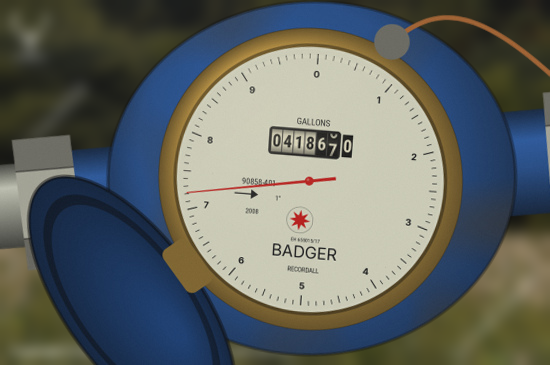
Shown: 418667.2gal
